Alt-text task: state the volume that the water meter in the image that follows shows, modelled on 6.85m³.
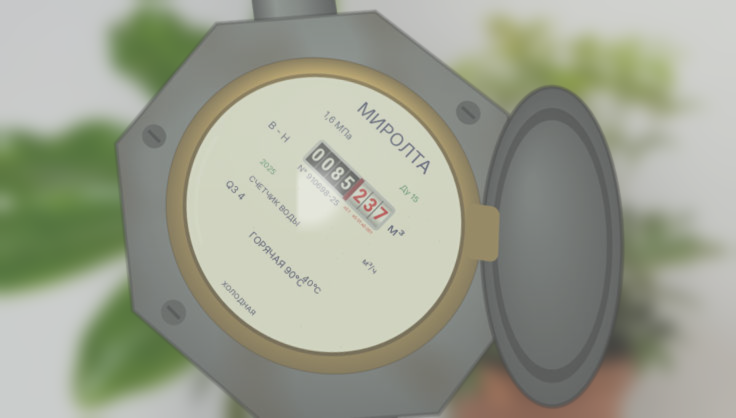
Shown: 85.237m³
